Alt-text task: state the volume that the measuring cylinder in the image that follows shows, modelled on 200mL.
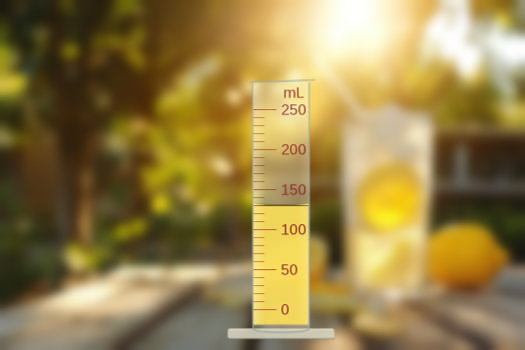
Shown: 130mL
